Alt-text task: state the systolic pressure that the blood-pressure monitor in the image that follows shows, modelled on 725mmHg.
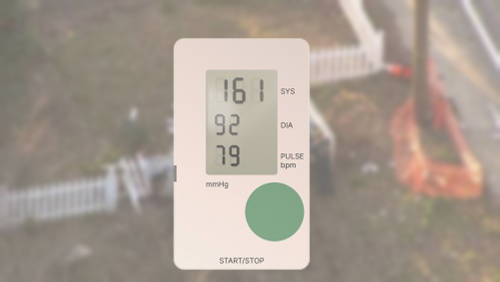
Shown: 161mmHg
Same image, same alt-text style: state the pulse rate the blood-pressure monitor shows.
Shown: 79bpm
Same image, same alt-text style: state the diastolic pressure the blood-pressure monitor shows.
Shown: 92mmHg
